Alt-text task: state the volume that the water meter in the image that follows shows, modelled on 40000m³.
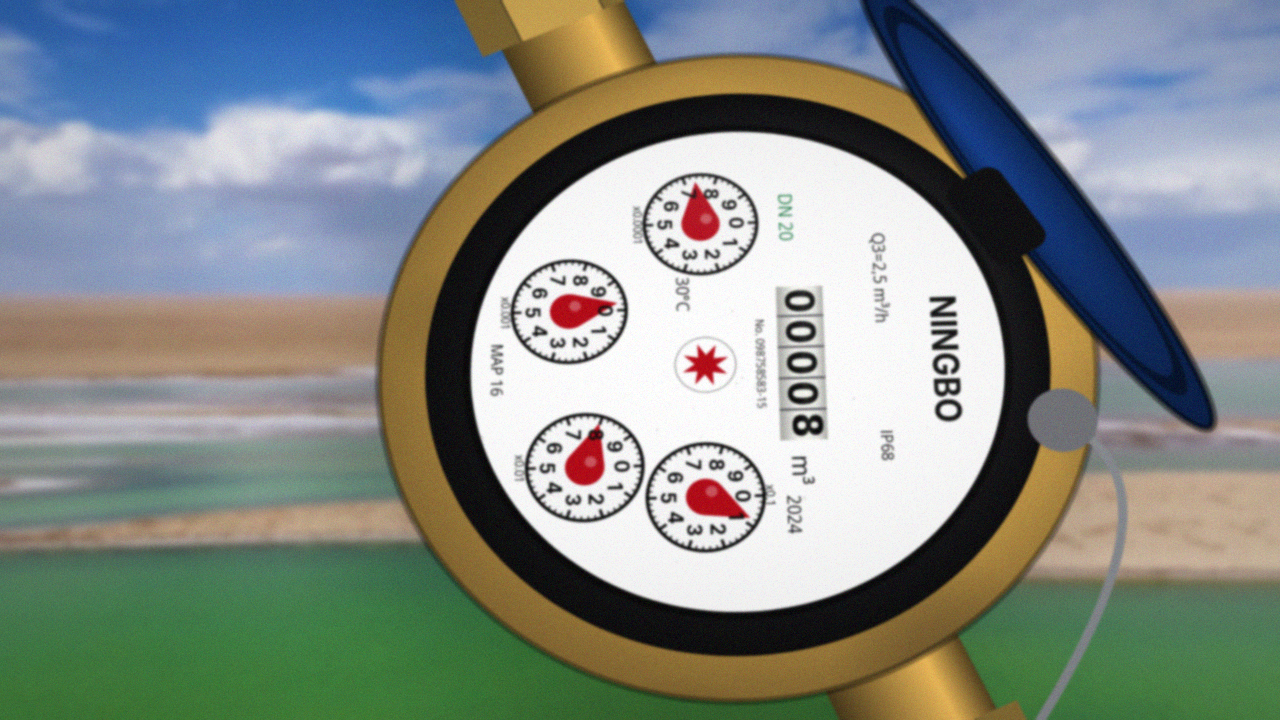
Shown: 8.0797m³
